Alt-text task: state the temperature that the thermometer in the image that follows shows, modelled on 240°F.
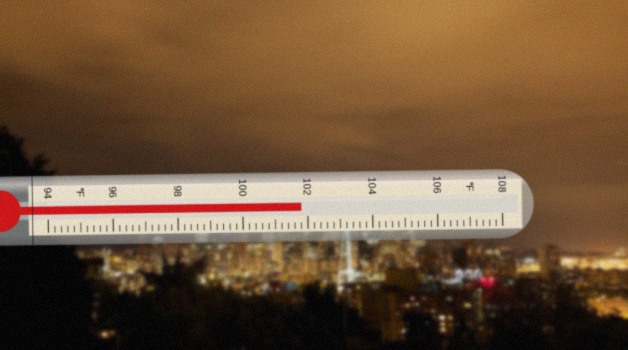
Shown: 101.8°F
